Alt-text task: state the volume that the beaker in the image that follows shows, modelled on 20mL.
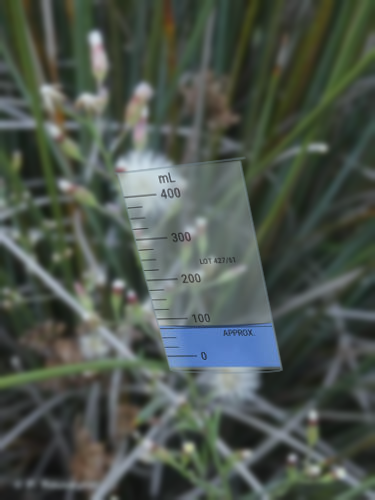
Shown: 75mL
